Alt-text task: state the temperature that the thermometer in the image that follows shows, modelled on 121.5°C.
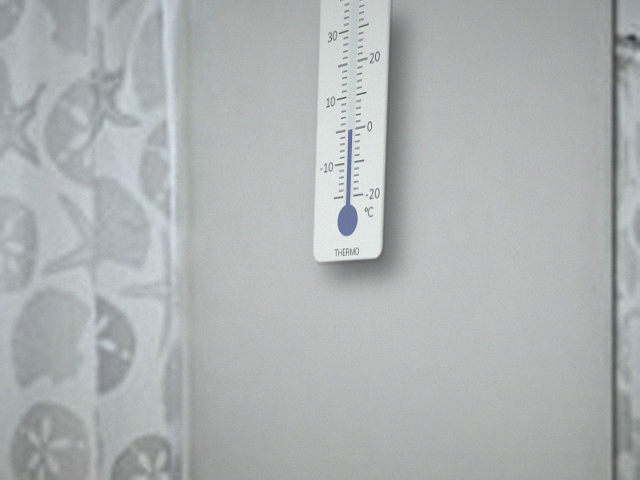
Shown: 0°C
